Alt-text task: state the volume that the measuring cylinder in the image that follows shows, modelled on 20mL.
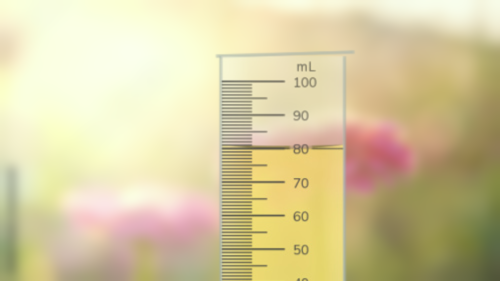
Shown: 80mL
